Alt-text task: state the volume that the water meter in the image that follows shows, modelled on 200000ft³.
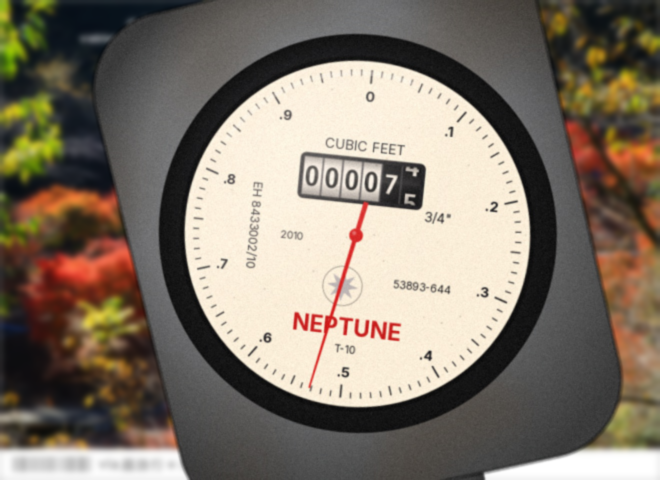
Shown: 74.53ft³
